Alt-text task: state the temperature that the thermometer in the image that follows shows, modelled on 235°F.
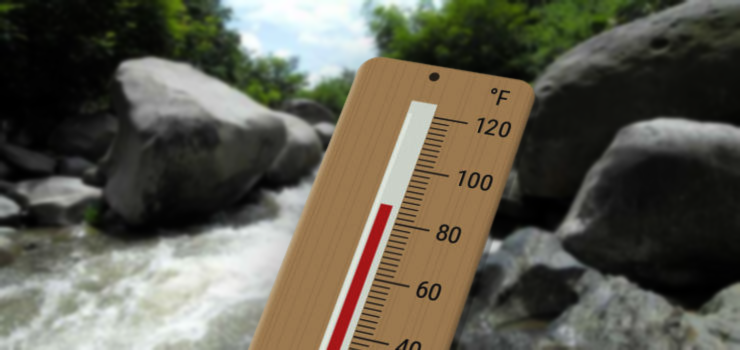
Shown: 86°F
